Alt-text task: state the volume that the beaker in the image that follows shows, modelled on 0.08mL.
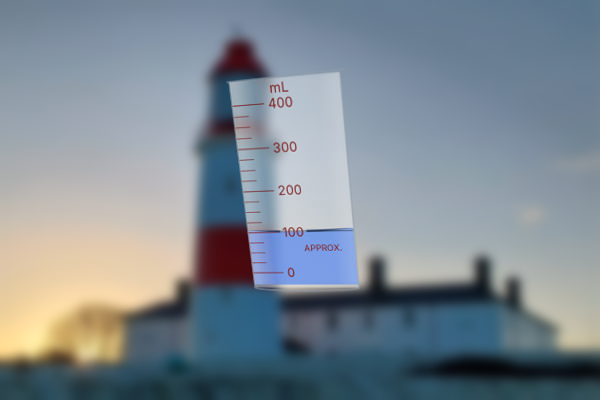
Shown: 100mL
